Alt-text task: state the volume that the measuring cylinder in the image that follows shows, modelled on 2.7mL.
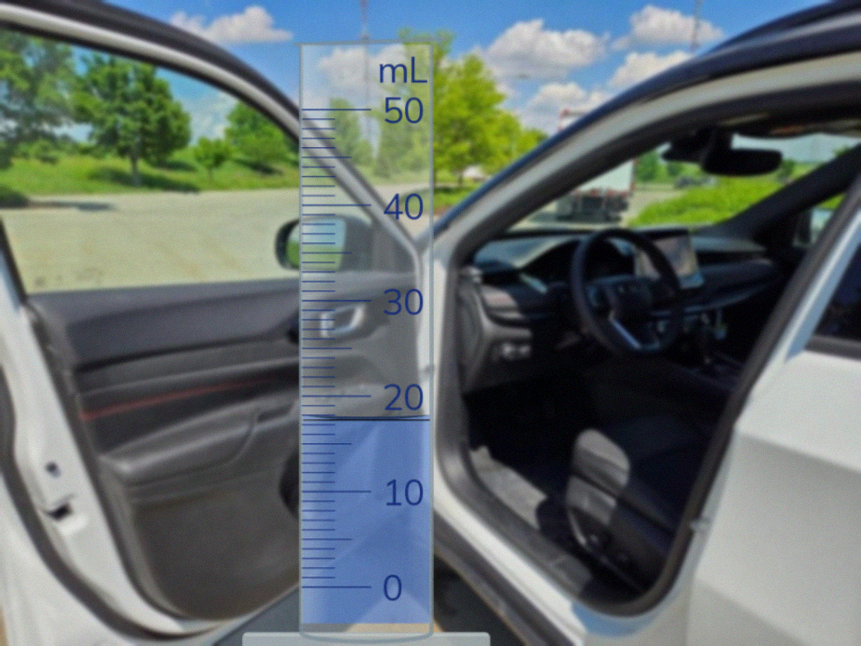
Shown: 17.5mL
